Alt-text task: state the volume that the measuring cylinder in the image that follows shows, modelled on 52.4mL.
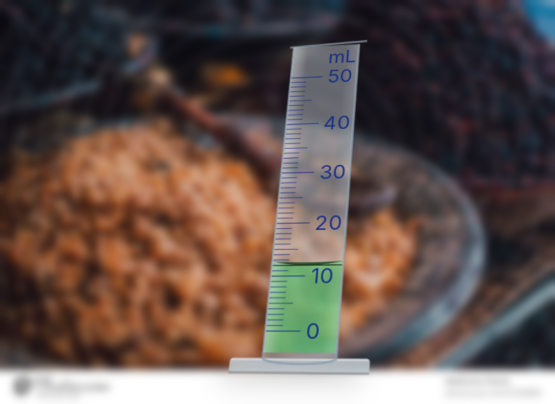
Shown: 12mL
